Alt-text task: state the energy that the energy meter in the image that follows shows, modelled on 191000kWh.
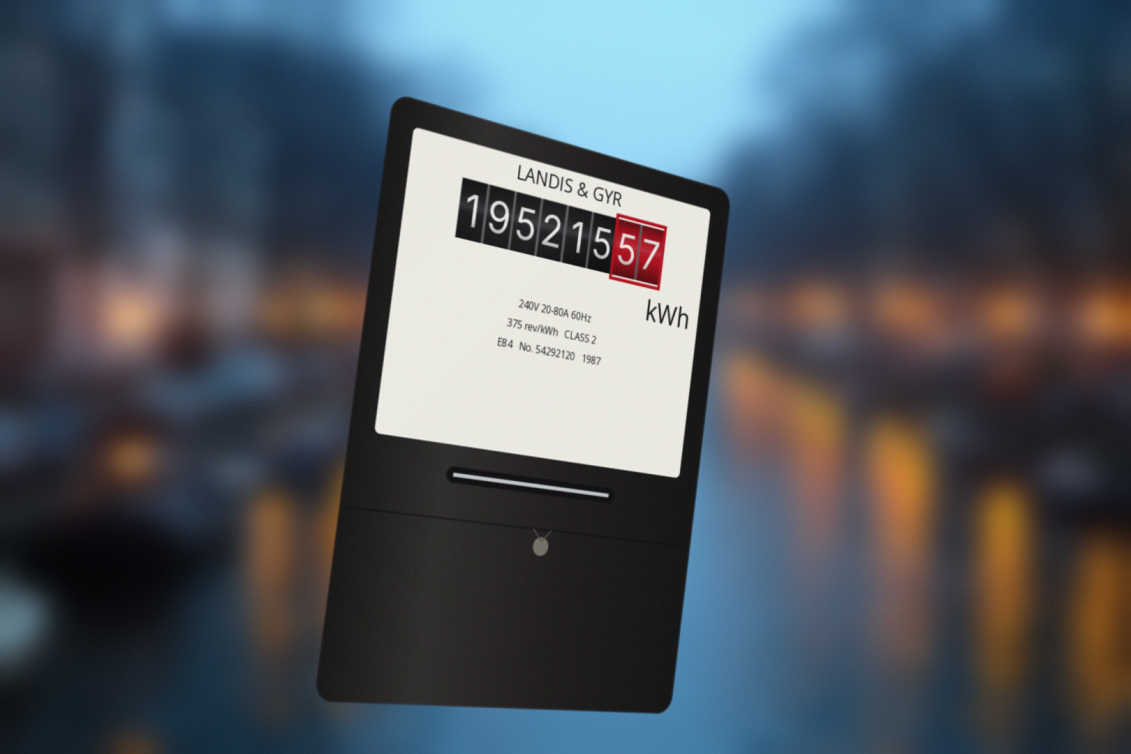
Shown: 195215.57kWh
